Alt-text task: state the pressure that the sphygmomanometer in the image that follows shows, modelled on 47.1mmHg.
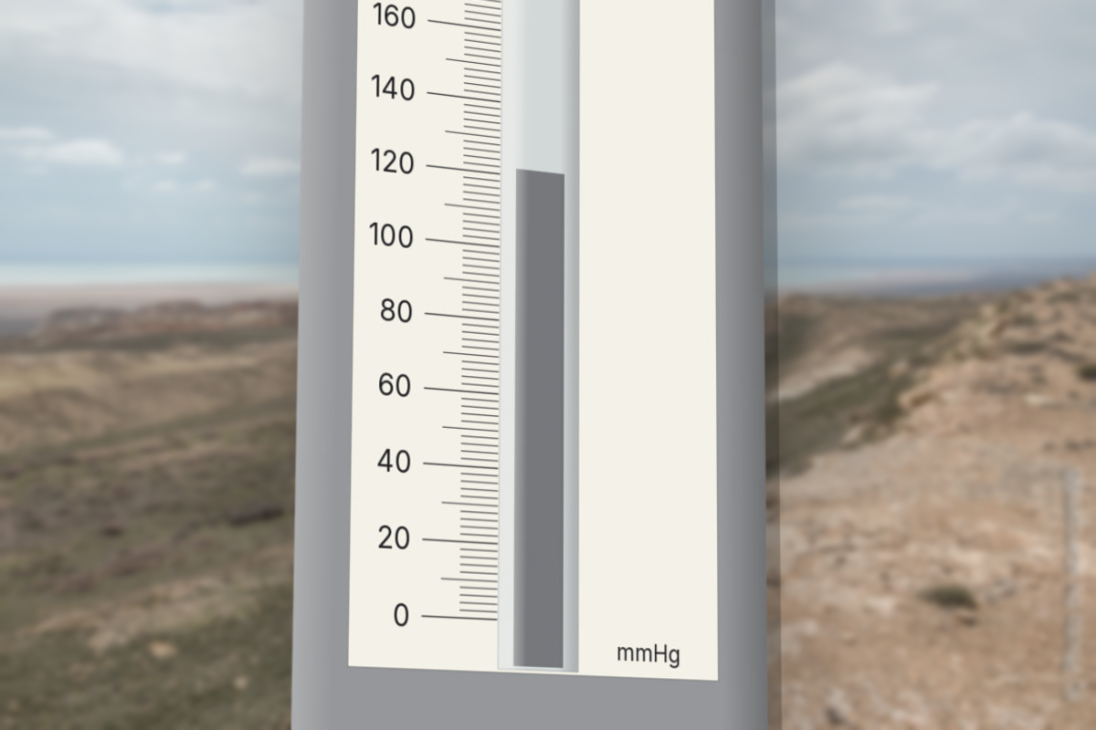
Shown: 122mmHg
